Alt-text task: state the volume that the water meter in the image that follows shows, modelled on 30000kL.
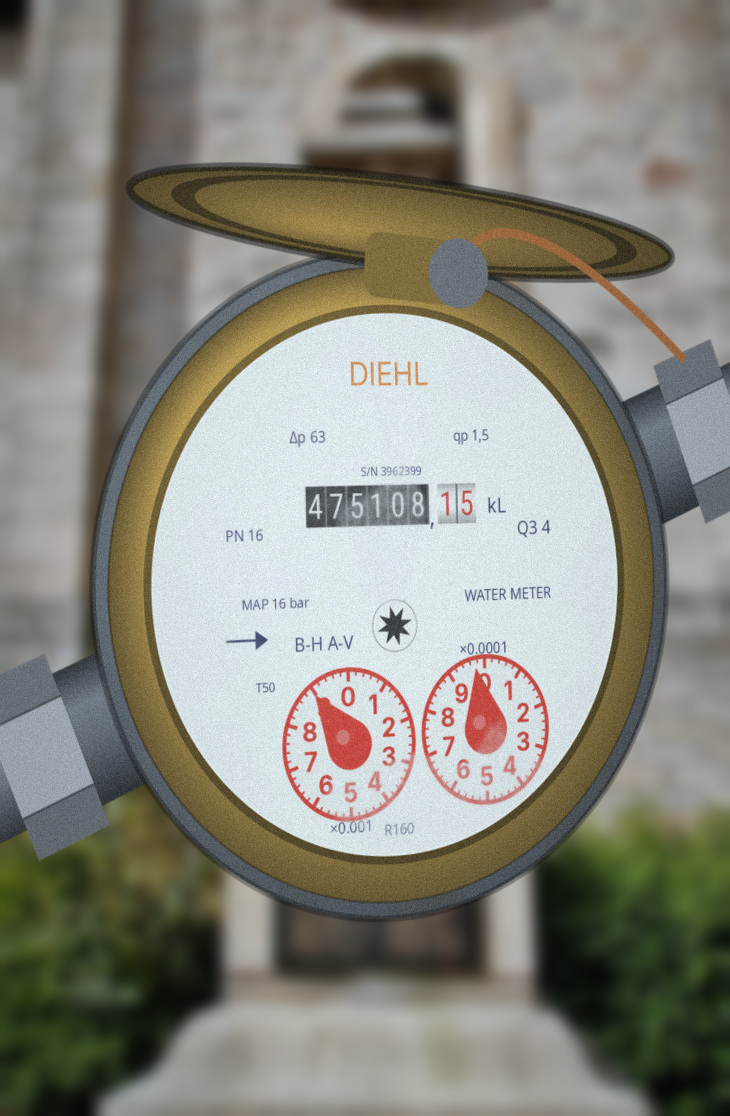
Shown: 475108.1589kL
